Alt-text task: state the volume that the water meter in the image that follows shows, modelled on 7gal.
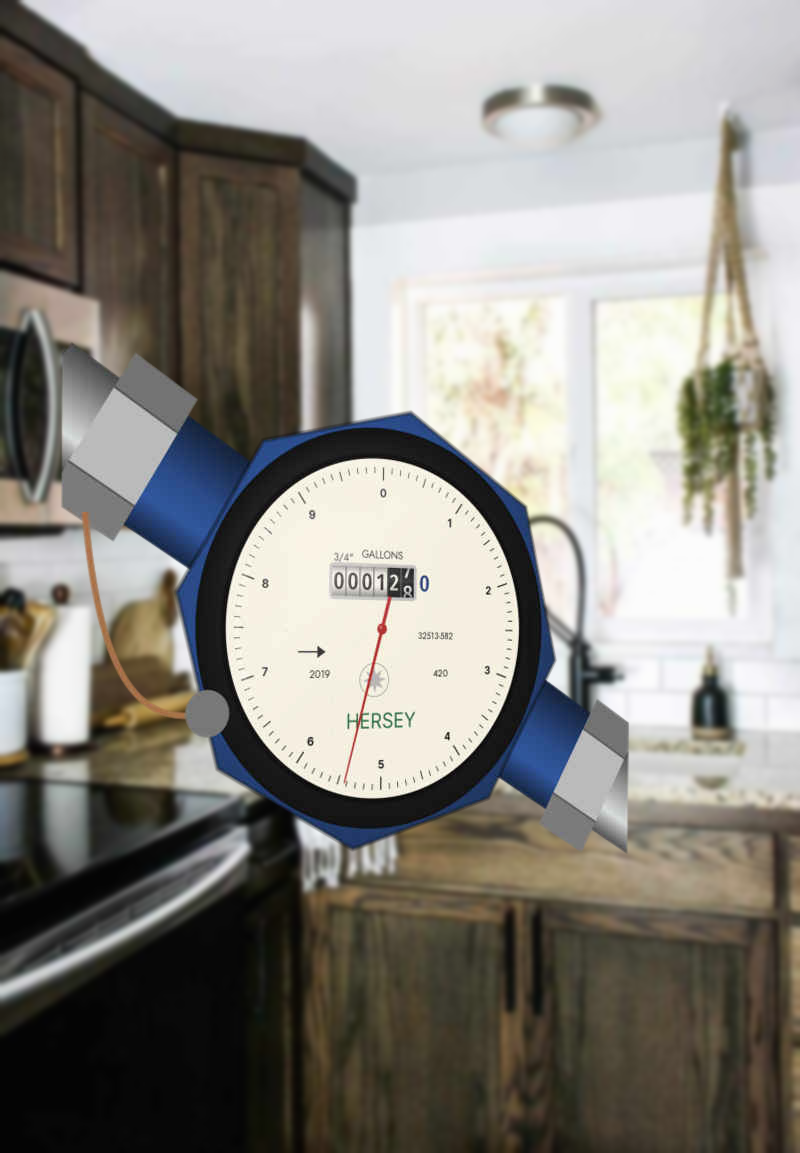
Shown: 1275.4gal
